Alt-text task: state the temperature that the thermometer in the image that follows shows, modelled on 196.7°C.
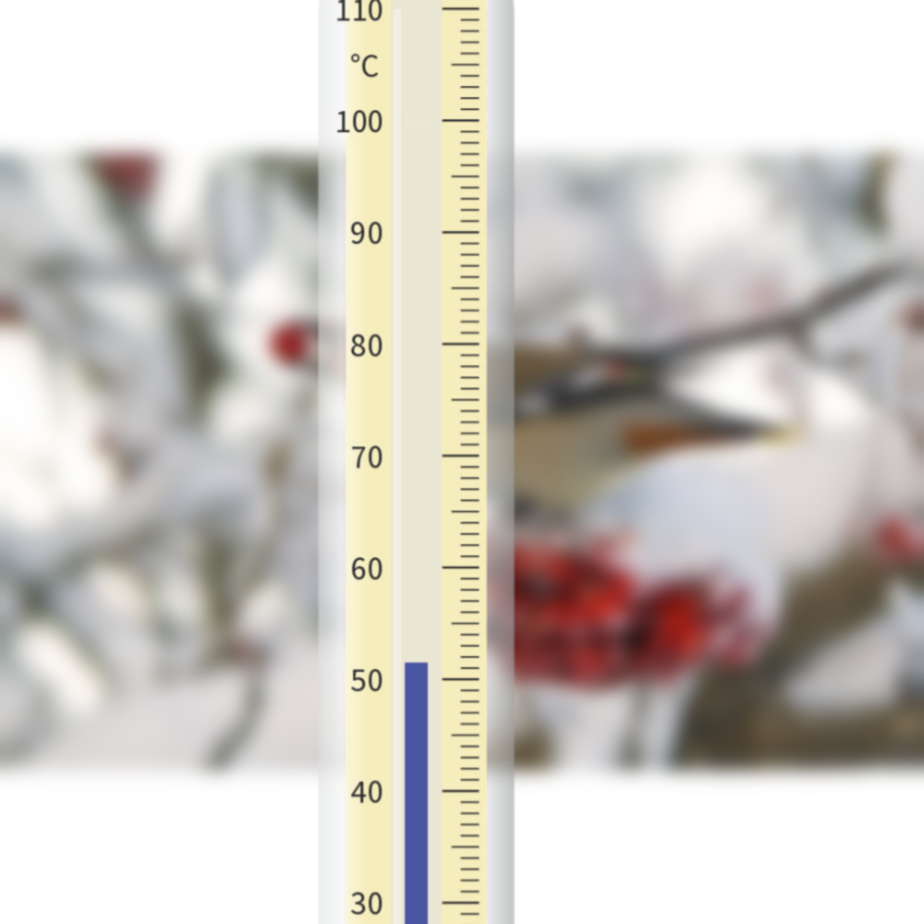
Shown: 51.5°C
